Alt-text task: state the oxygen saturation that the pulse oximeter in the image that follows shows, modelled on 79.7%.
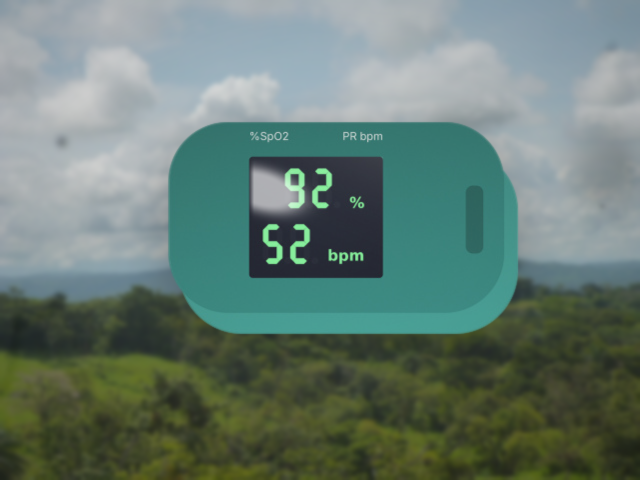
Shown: 92%
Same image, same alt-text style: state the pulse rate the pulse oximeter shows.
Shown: 52bpm
